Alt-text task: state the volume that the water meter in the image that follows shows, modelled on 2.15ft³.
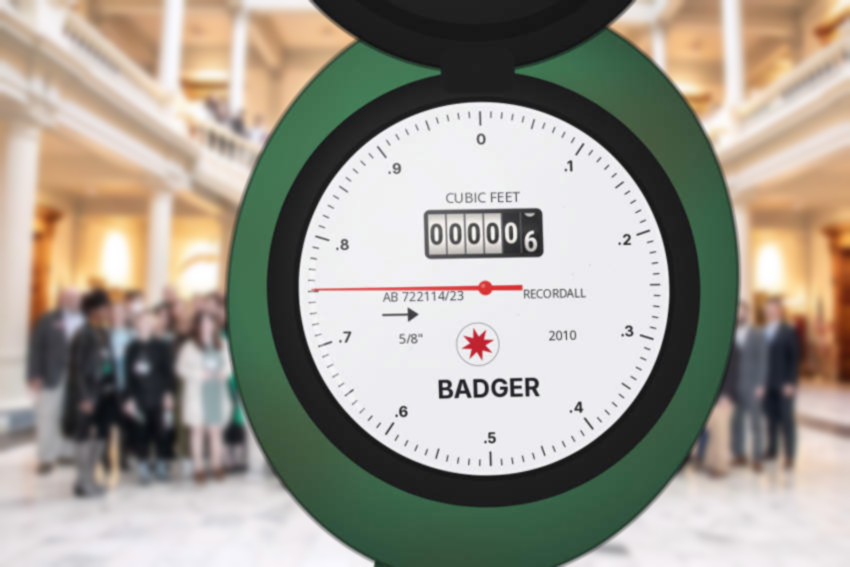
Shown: 5.75ft³
